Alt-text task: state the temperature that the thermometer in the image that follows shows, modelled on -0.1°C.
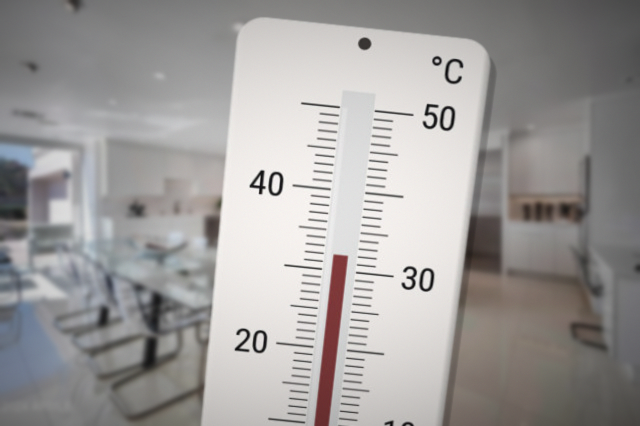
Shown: 32°C
